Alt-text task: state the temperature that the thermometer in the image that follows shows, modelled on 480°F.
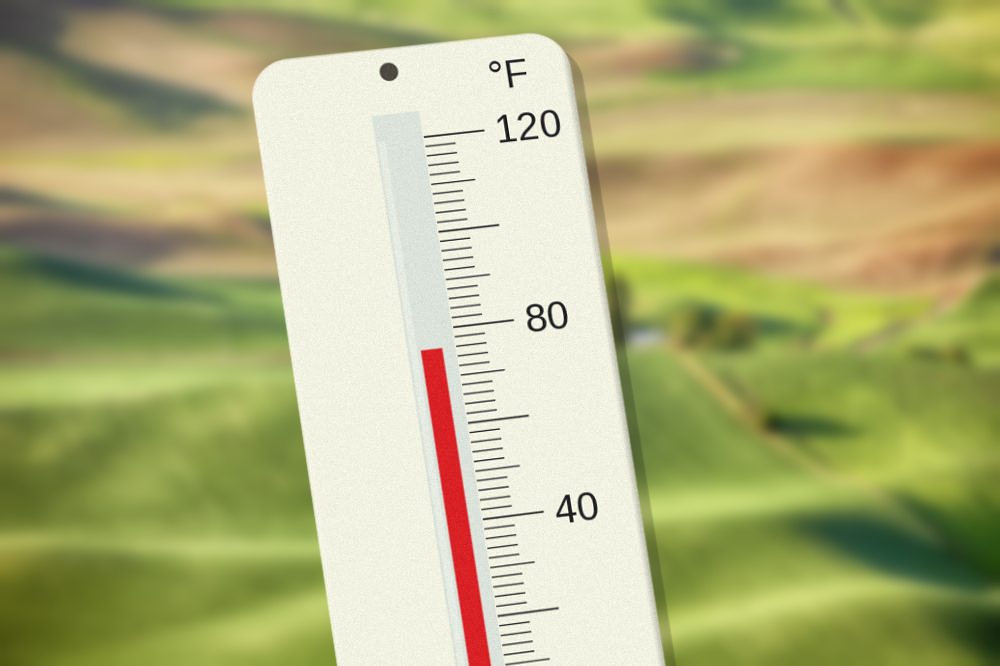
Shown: 76°F
